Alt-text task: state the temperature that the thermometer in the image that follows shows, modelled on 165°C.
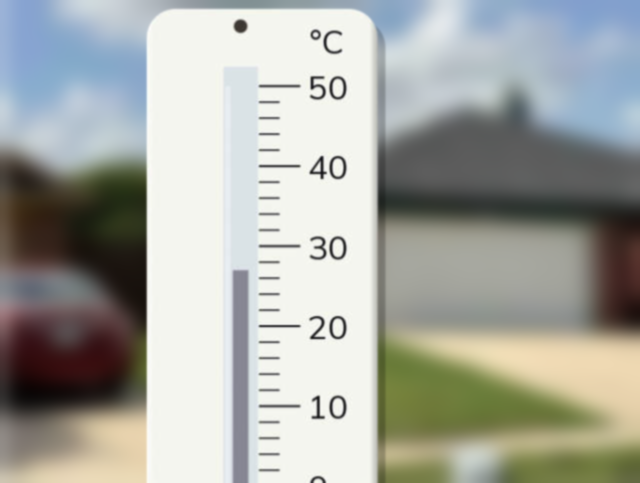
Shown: 27°C
